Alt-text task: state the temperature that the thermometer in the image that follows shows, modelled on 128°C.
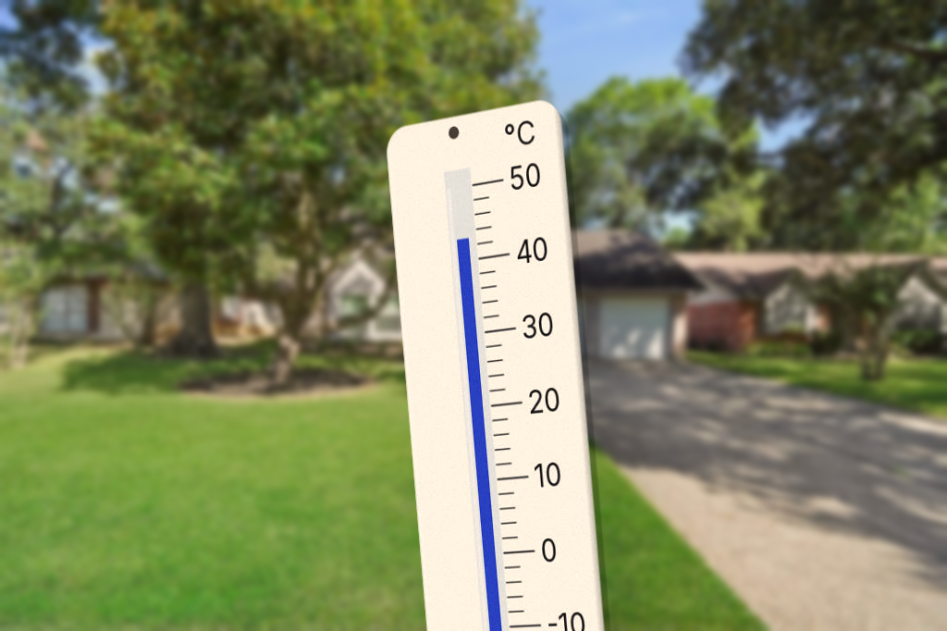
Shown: 43°C
